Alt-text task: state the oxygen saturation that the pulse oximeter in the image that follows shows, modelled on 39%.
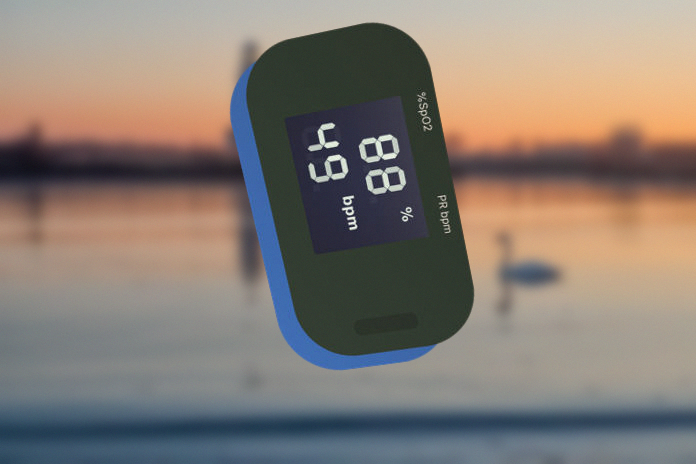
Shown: 88%
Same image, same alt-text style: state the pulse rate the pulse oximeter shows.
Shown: 49bpm
